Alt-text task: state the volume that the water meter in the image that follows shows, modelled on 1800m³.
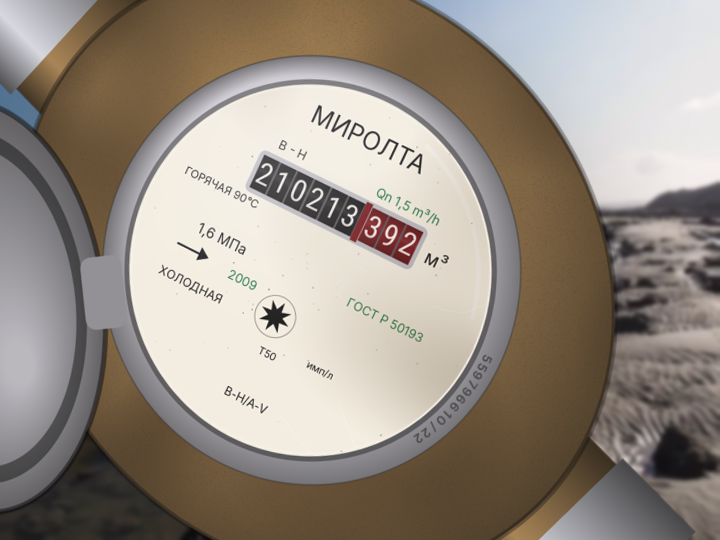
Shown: 210213.392m³
